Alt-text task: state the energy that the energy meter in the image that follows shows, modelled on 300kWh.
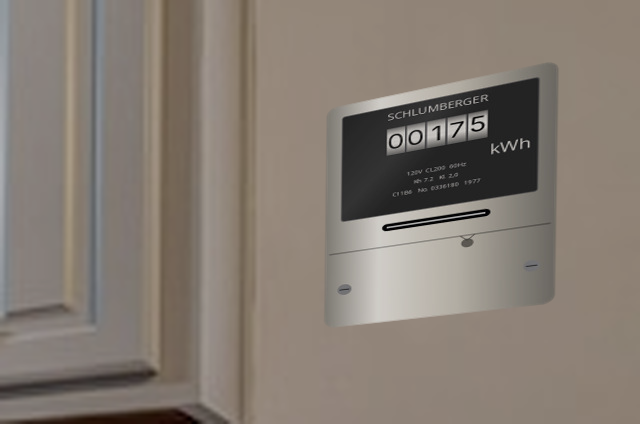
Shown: 175kWh
